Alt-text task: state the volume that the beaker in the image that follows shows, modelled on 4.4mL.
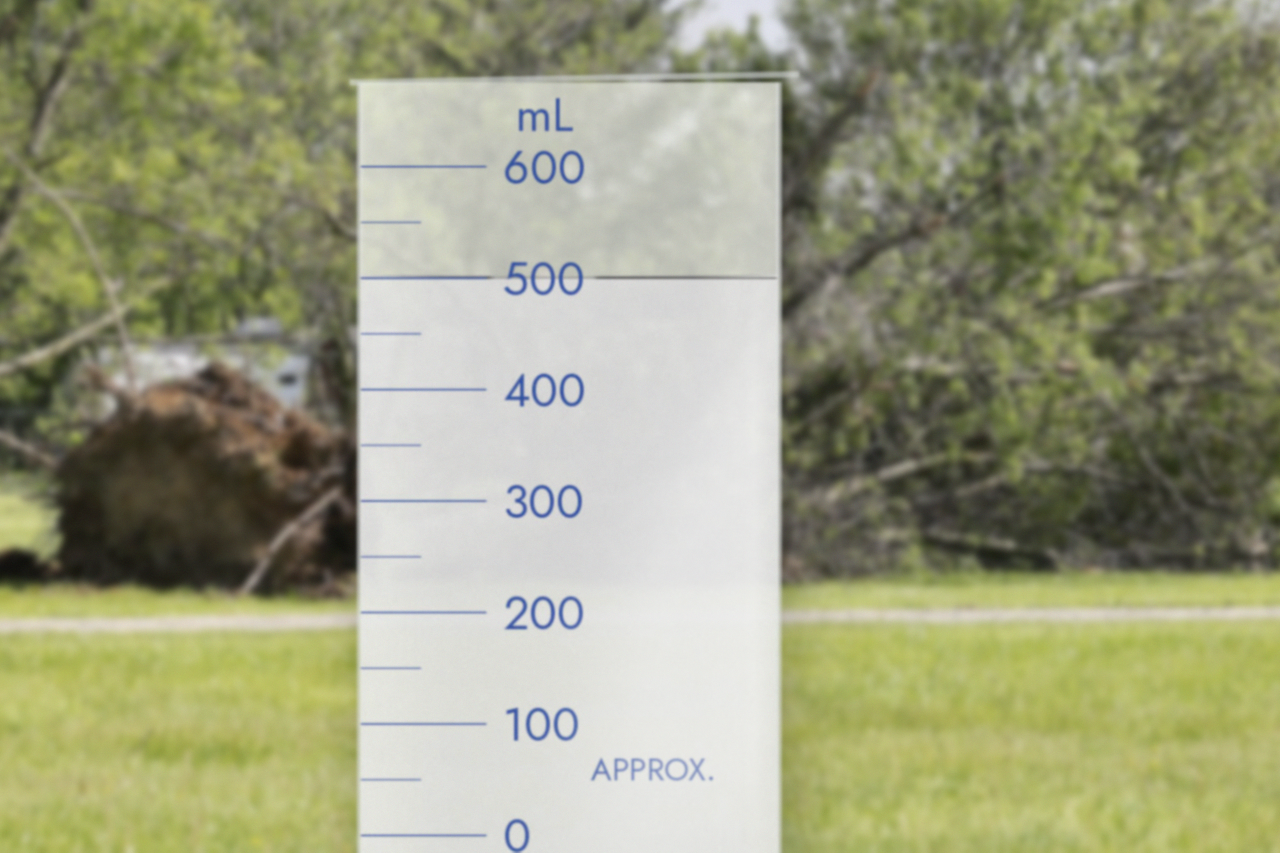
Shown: 500mL
